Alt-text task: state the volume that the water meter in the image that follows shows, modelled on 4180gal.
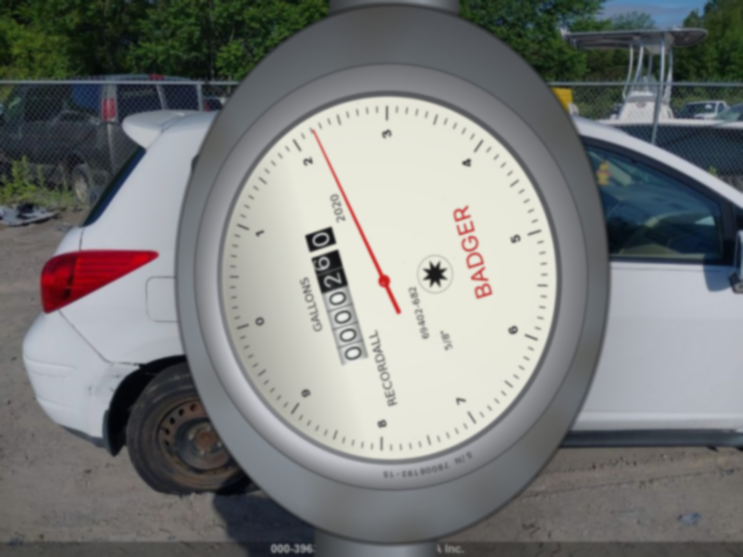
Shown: 262.2gal
